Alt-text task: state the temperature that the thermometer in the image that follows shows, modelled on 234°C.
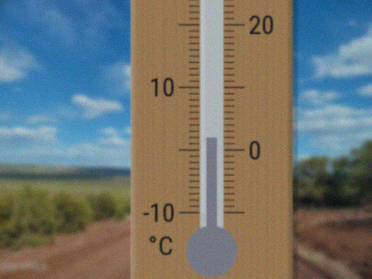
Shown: 2°C
